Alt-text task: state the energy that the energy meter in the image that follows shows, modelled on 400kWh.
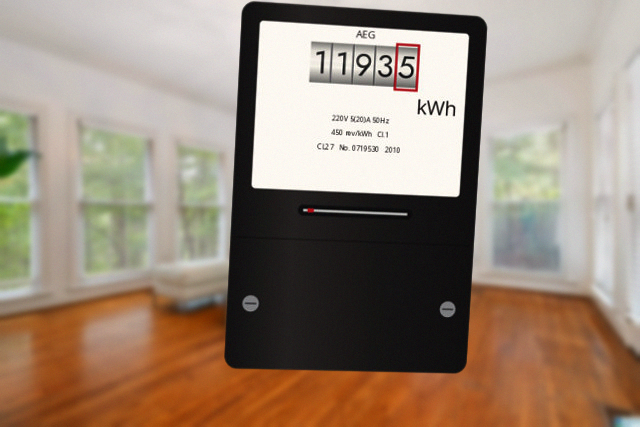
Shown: 1193.5kWh
